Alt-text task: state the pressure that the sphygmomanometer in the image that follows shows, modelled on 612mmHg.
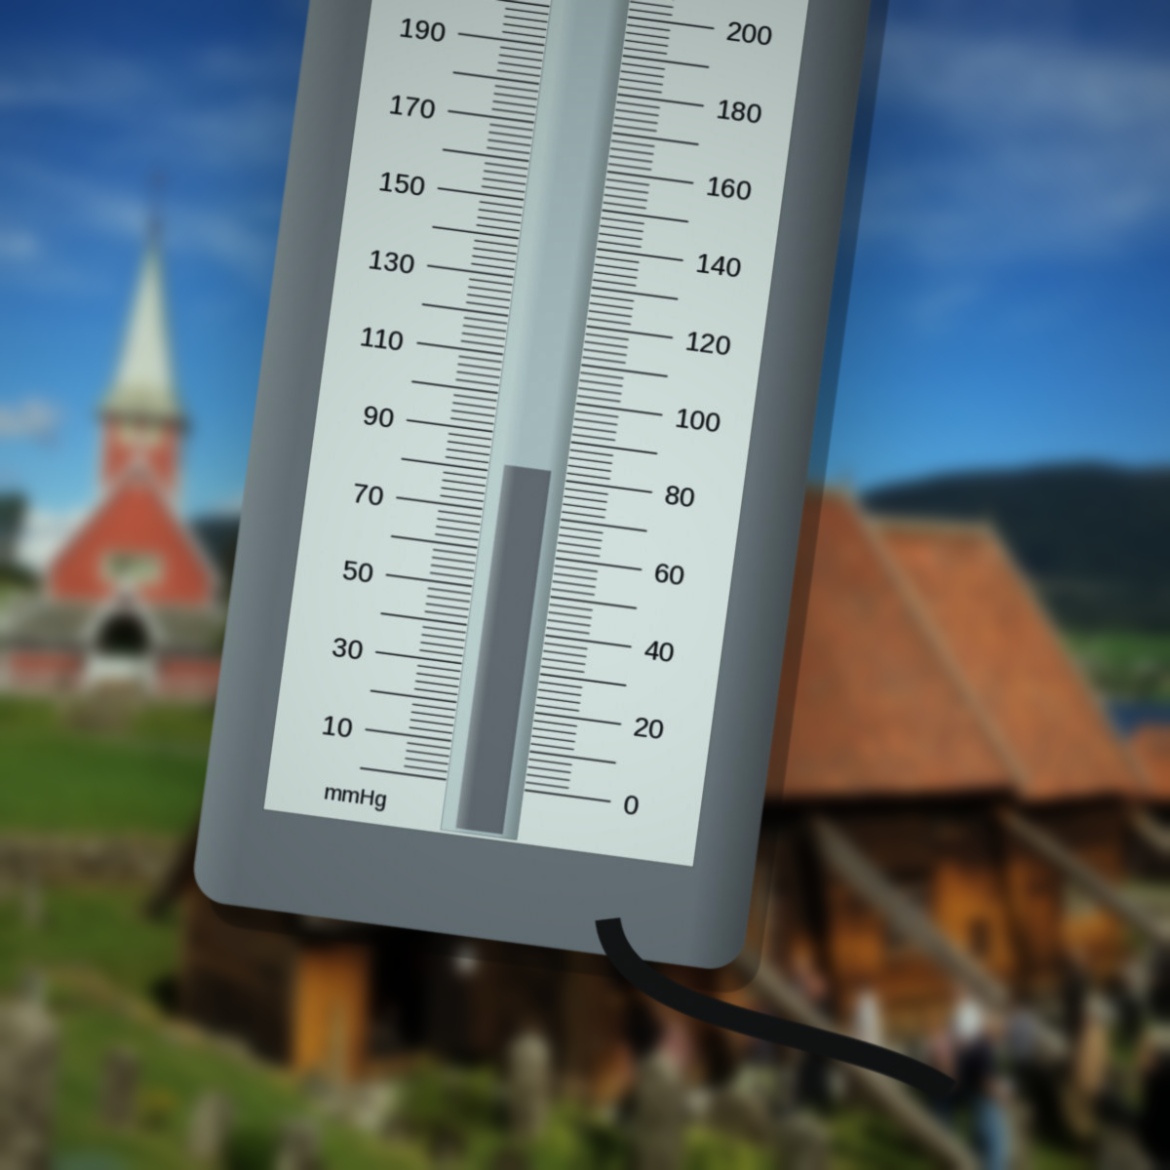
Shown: 82mmHg
